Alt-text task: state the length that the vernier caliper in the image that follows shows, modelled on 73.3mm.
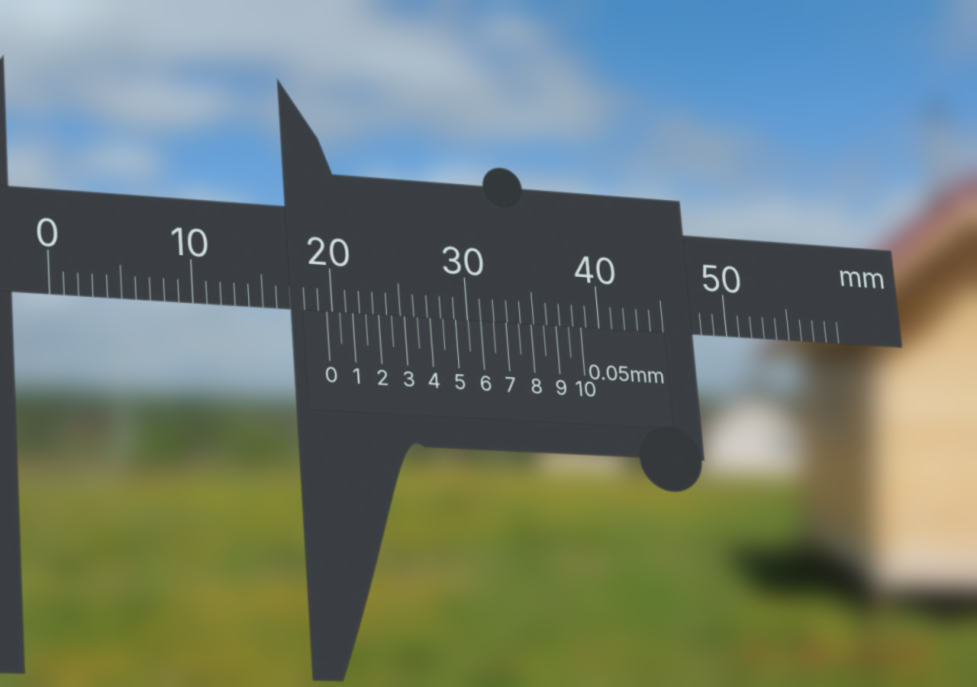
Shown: 19.6mm
